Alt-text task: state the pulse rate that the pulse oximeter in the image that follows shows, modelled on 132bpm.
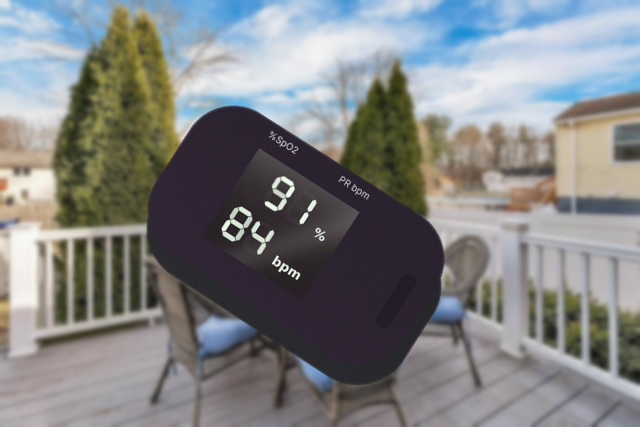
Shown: 84bpm
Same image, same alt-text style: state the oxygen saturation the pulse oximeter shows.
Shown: 91%
